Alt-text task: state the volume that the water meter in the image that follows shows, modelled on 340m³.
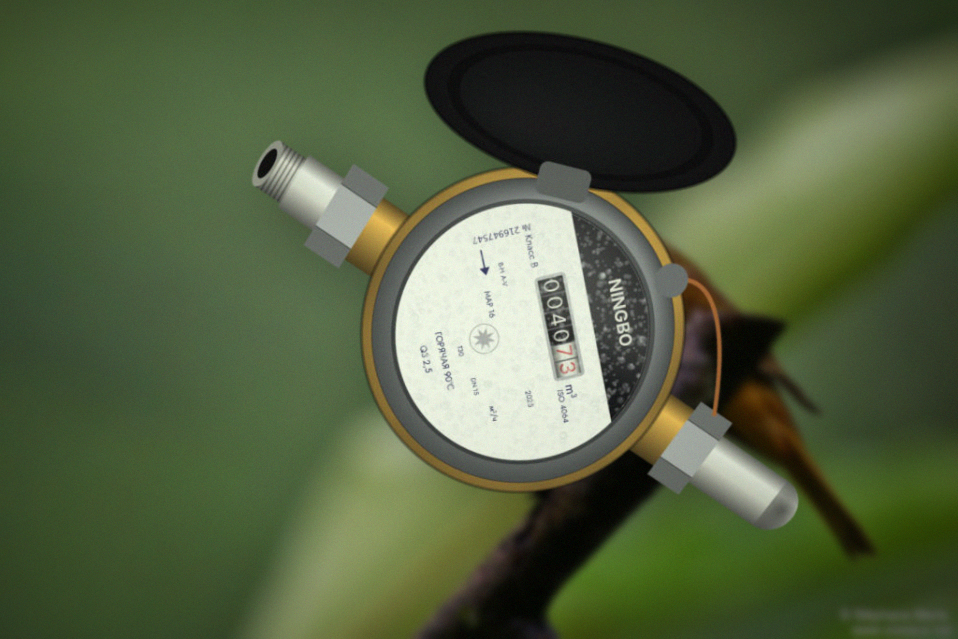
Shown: 40.73m³
